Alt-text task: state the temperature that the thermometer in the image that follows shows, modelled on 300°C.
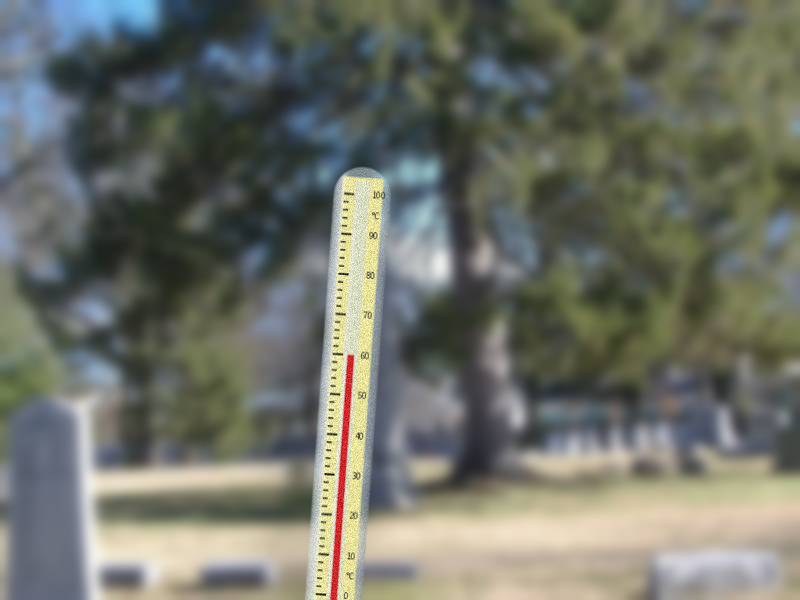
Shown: 60°C
